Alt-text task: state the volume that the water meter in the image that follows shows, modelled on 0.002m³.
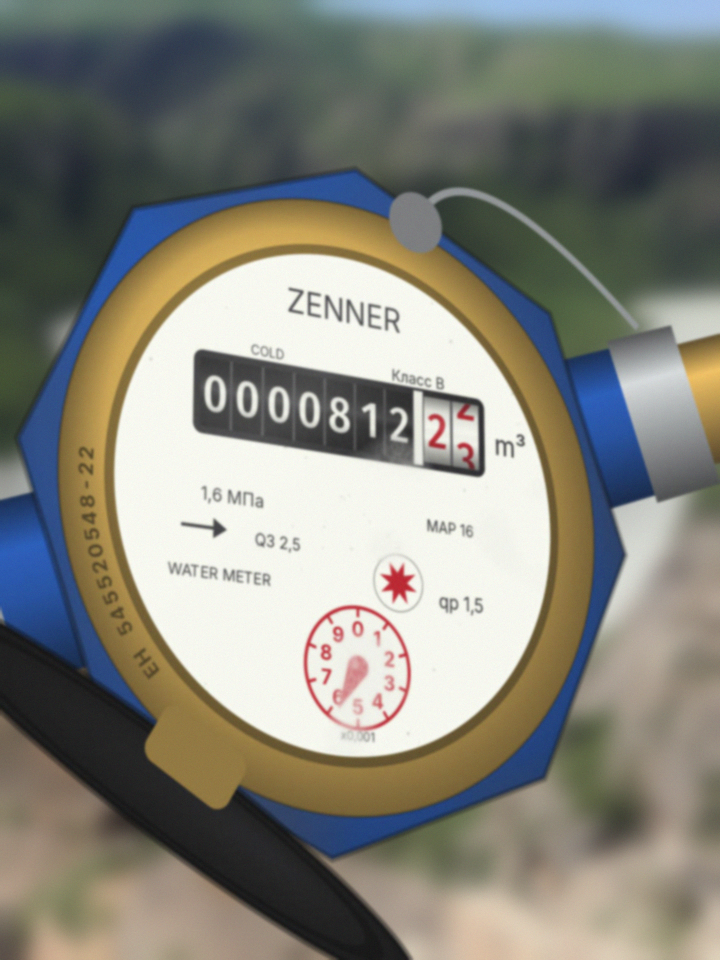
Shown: 812.225m³
